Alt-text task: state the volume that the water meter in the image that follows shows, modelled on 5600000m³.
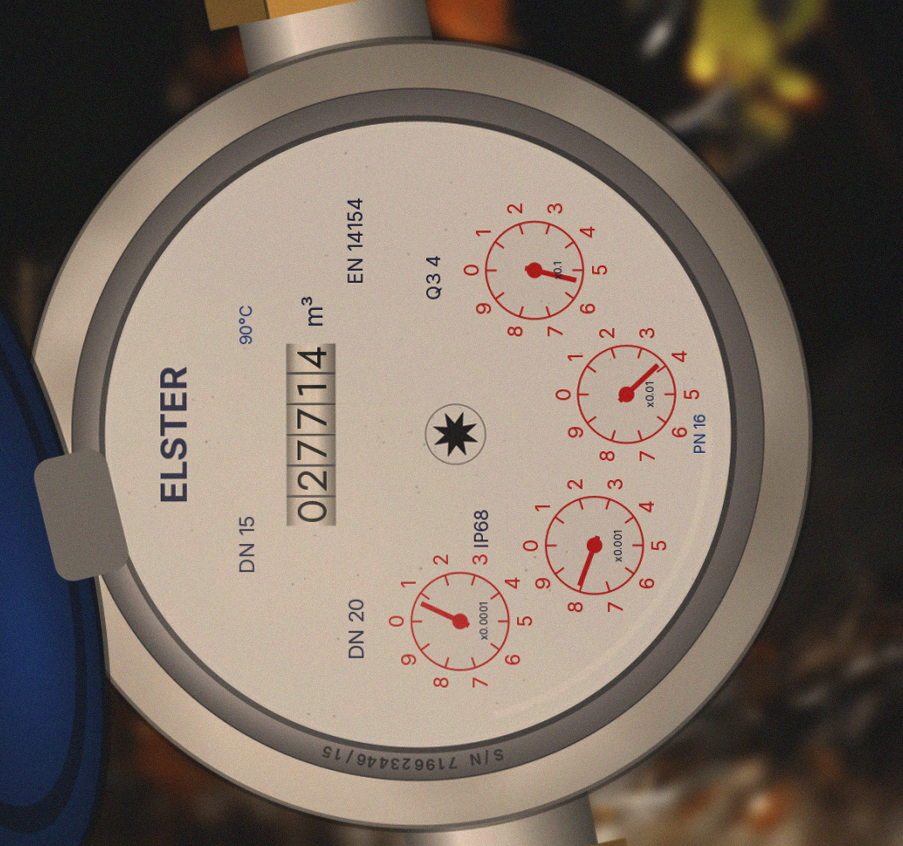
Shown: 27714.5380m³
